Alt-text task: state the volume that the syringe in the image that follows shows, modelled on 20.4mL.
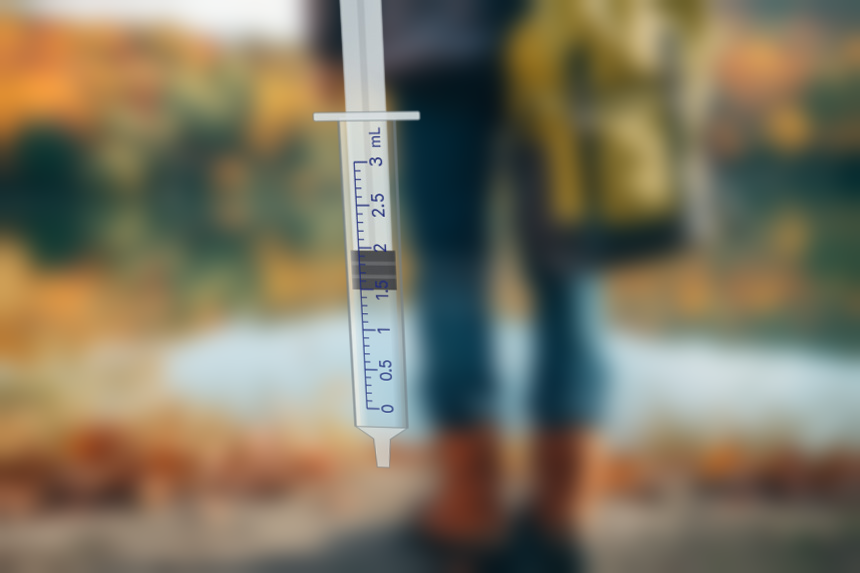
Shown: 1.5mL
